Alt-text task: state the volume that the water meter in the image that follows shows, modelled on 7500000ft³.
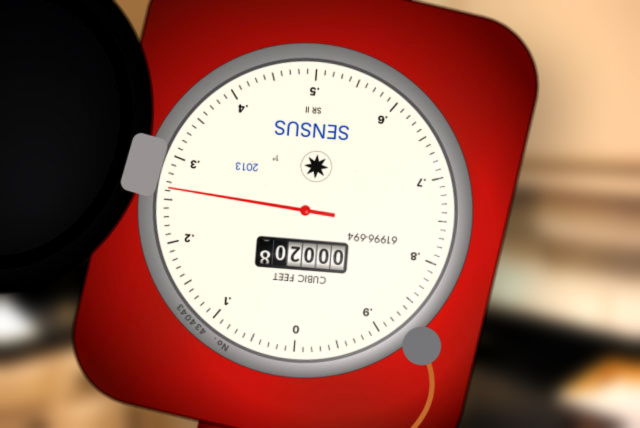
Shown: 208.26ft³
